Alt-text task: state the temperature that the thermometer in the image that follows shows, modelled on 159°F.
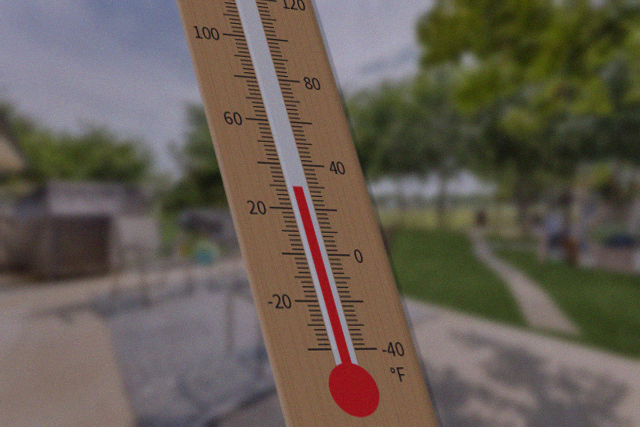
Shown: 30°F
